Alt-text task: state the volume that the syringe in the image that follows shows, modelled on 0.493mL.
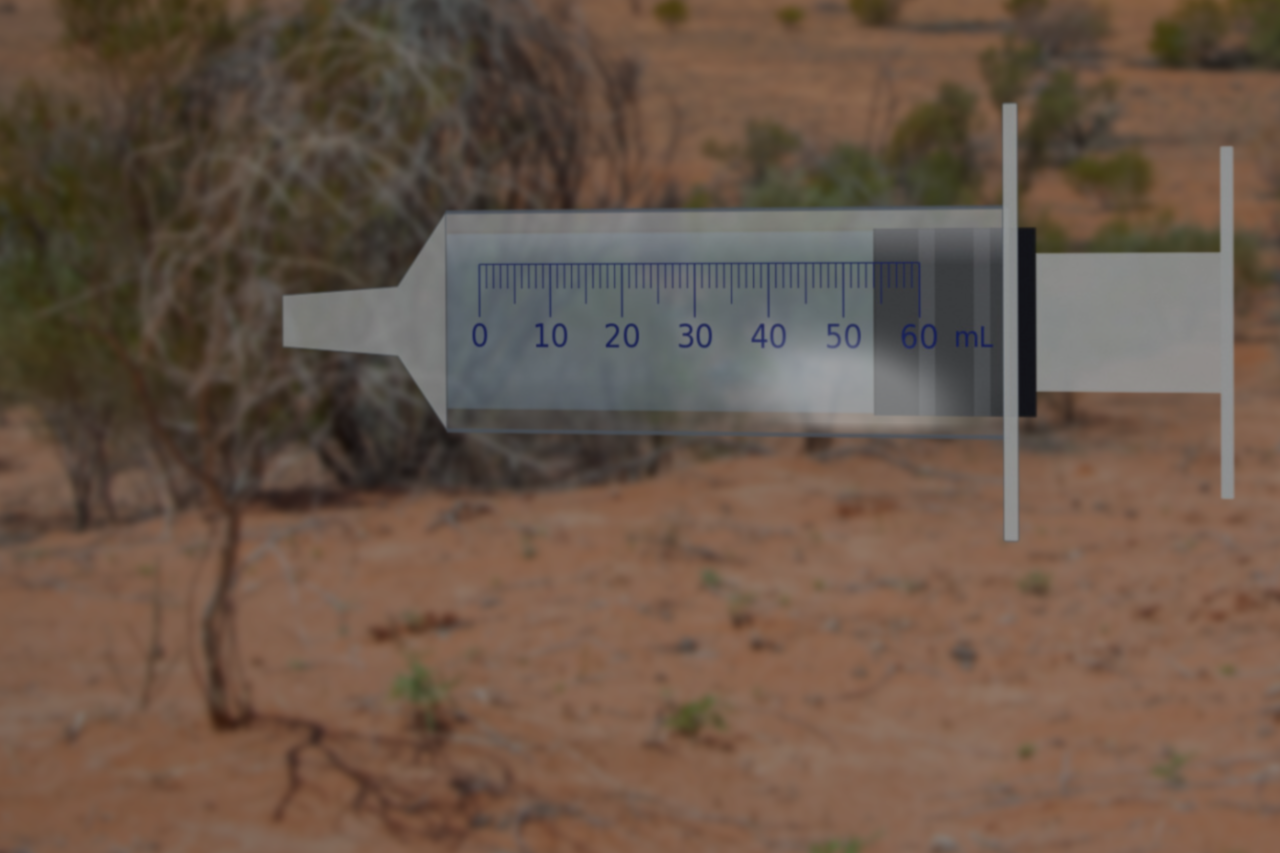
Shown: 54mL
